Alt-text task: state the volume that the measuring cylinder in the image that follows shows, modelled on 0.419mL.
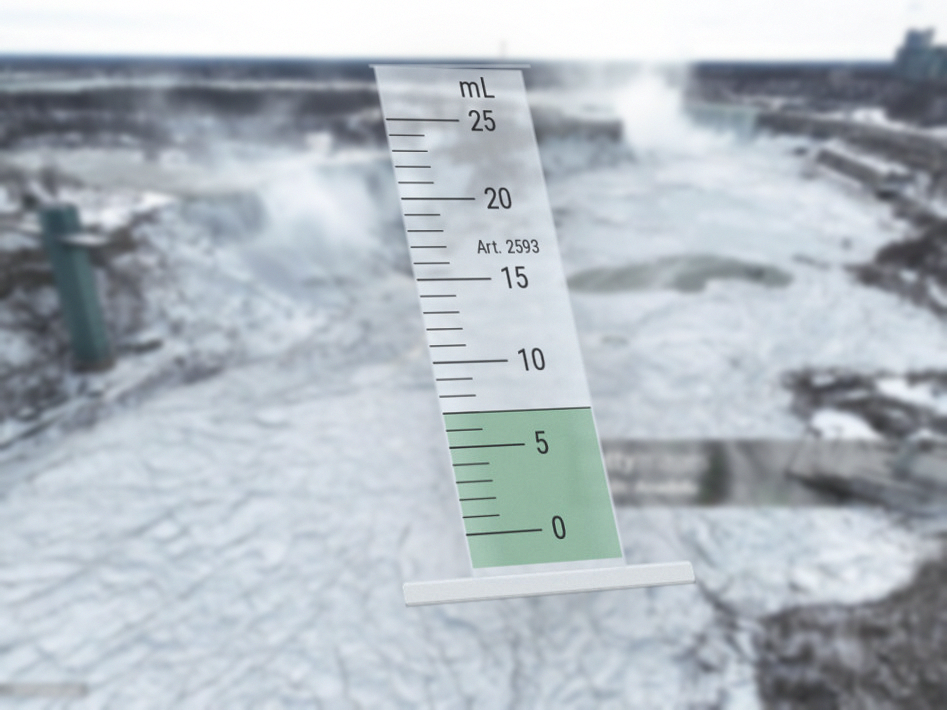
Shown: 7mL
